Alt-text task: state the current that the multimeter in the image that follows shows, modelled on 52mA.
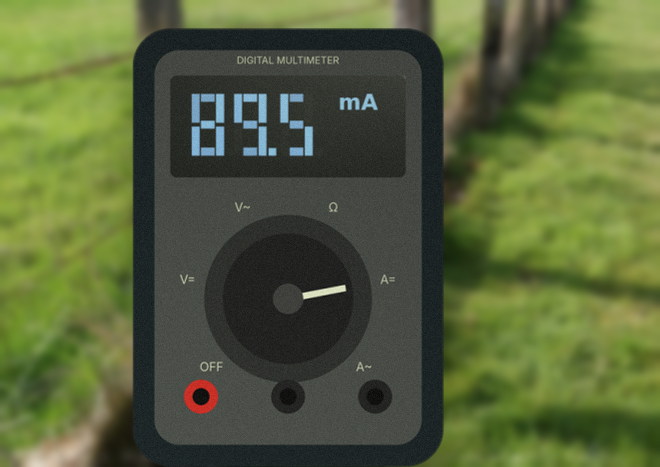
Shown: 89.5mA
